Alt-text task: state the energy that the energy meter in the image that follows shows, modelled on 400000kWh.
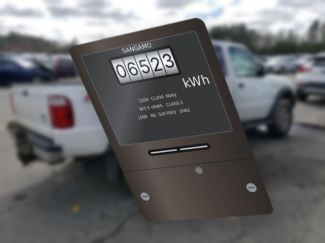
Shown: 6523kWh
